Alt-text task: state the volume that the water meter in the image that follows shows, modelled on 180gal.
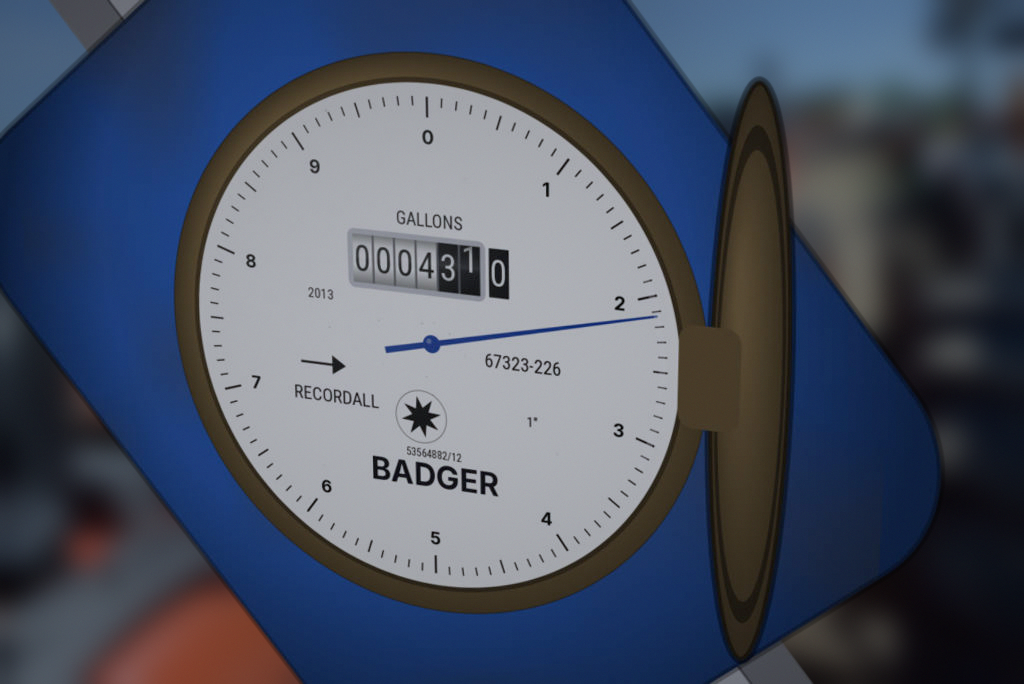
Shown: 4312.1gal
